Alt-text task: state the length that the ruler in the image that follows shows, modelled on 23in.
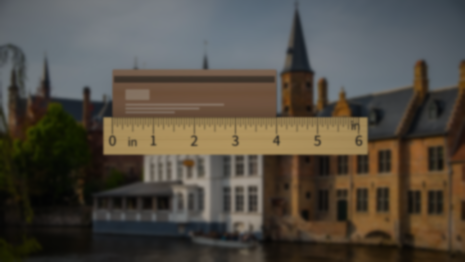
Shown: 4in
